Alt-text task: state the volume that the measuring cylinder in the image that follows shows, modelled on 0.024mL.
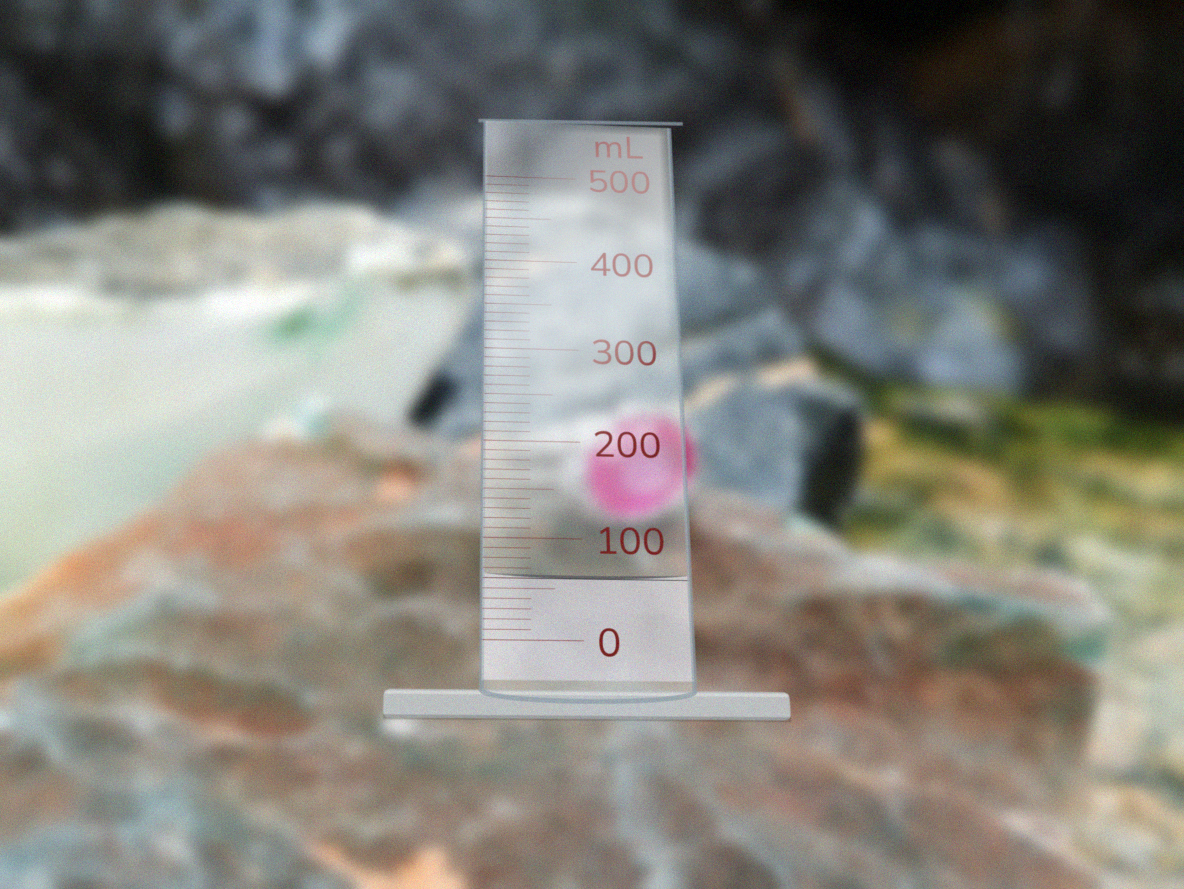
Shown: 60mL
